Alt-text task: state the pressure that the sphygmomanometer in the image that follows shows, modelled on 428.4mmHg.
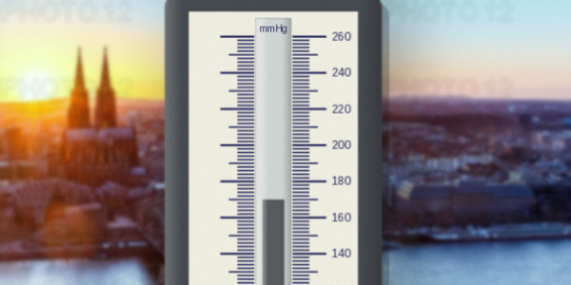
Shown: 170mmHg
